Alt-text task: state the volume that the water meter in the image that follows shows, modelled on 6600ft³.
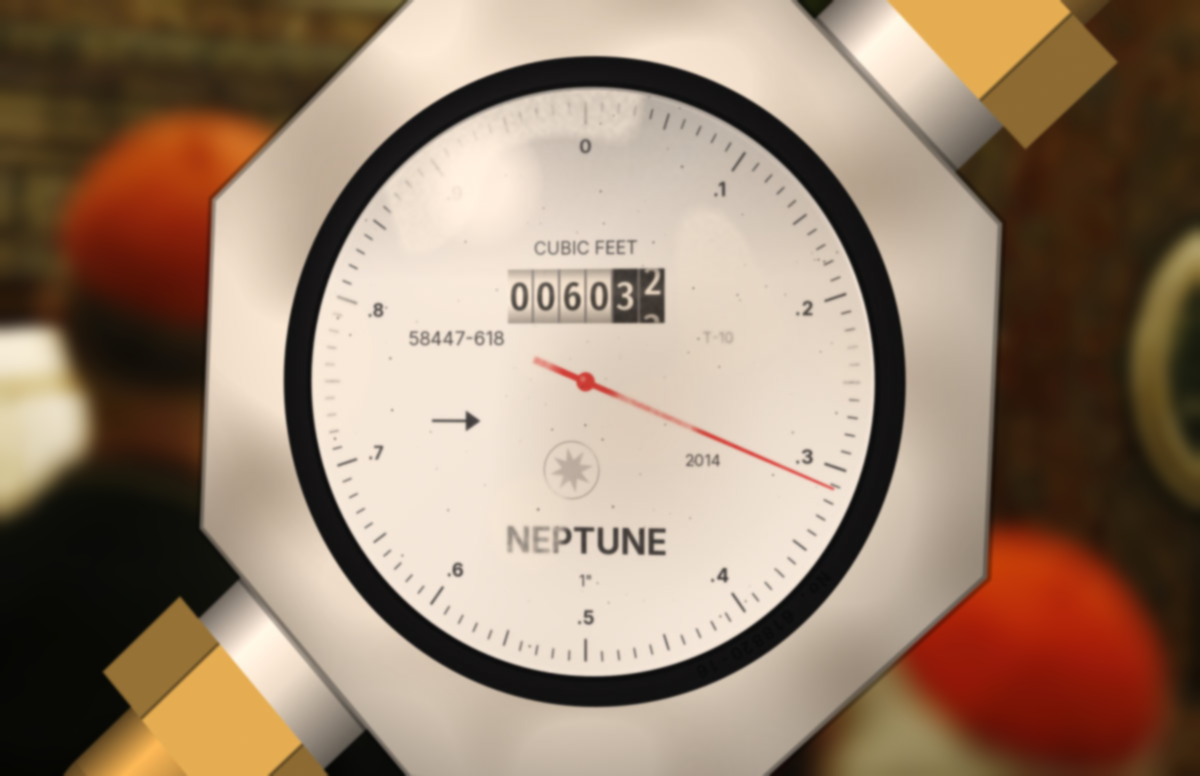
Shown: 6032.31ft³
